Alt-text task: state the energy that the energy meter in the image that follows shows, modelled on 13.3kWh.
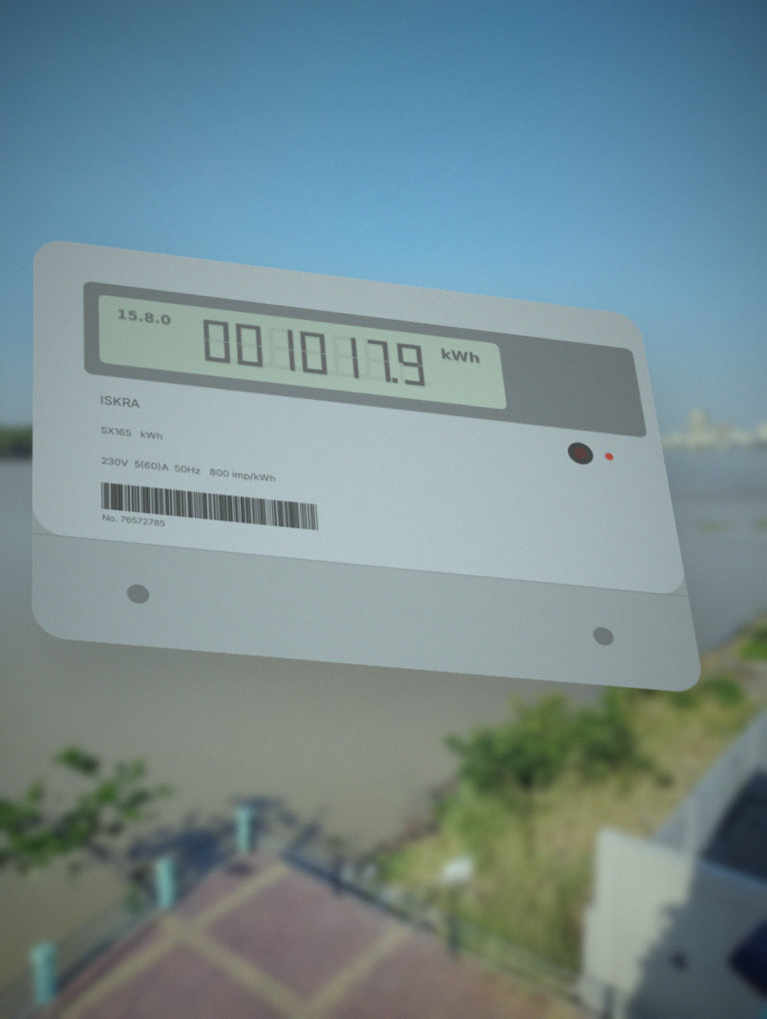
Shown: 1017.9kWh
